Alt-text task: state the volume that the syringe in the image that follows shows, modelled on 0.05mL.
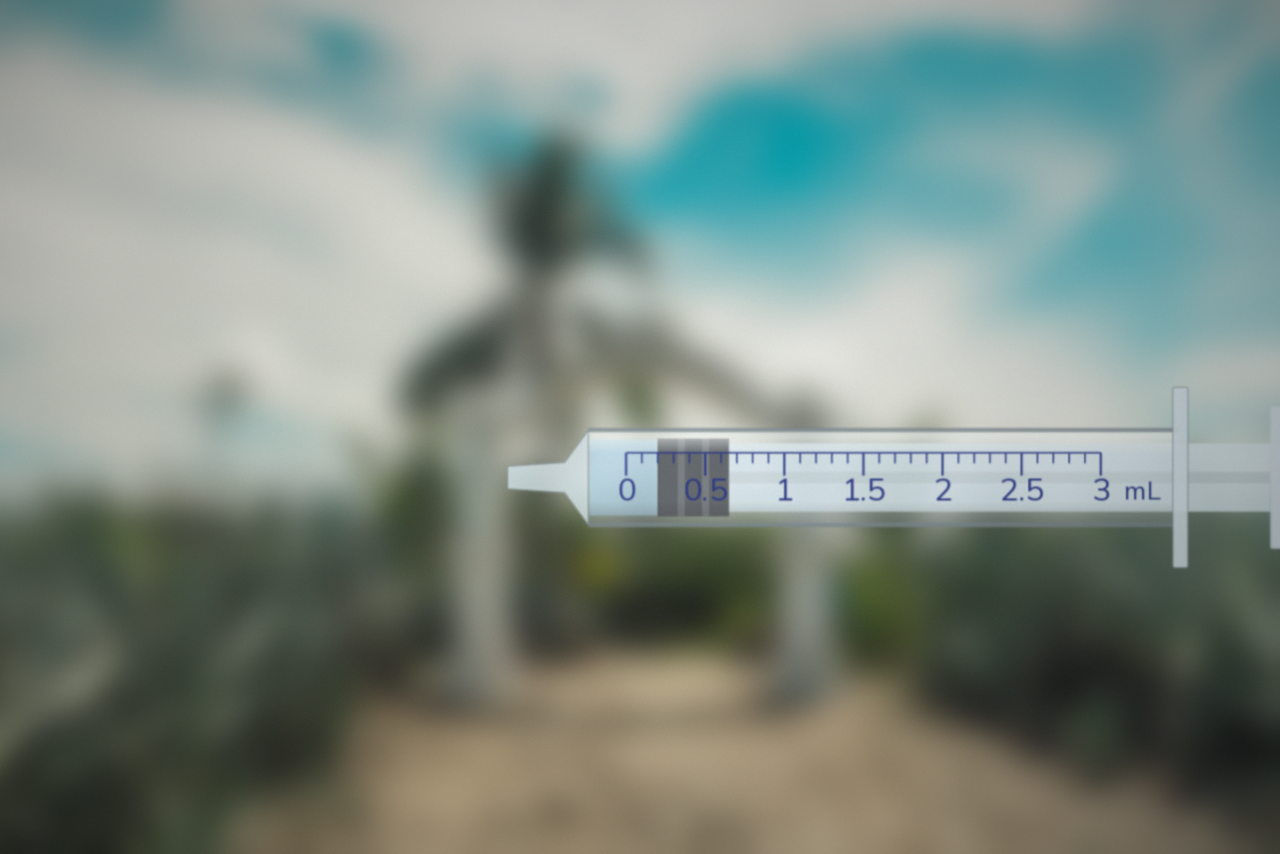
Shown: 0.2mL
